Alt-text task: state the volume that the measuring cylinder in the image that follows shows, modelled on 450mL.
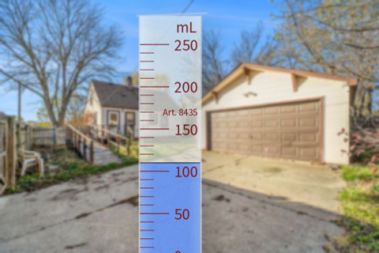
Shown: 110mL
